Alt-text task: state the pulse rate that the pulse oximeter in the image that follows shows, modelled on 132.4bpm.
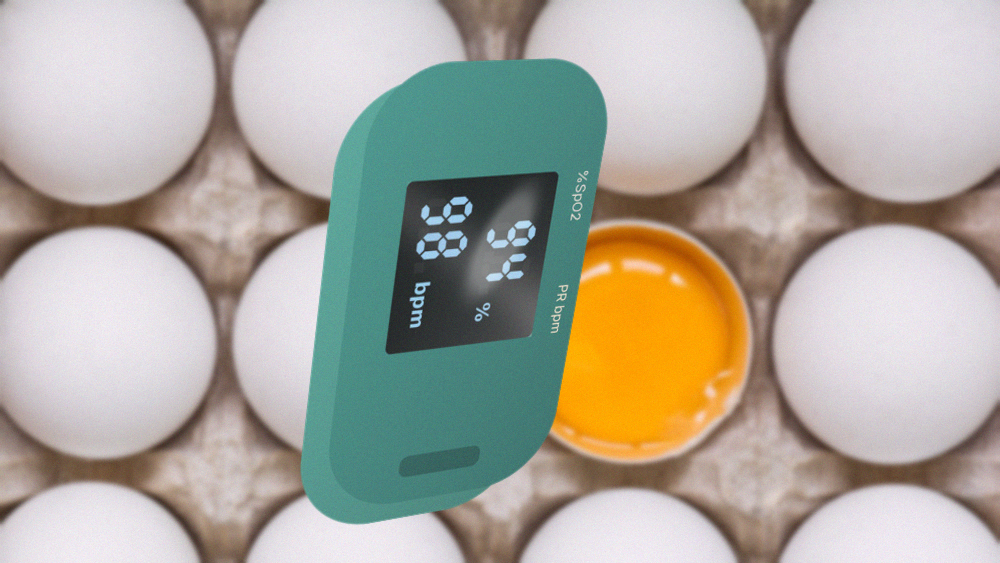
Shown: 98bpm
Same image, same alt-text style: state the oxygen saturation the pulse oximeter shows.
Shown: 94%
